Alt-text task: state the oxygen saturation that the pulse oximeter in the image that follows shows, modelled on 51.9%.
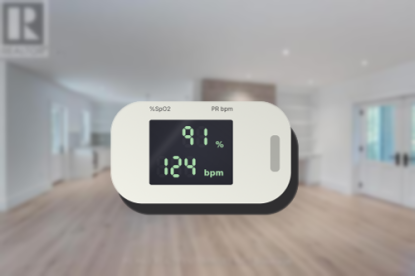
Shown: 91%
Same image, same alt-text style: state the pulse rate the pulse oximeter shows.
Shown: 124bpm
